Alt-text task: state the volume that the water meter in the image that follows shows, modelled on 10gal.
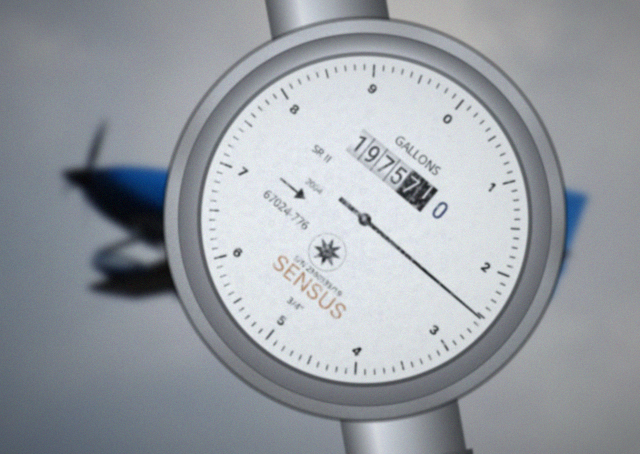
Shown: 1975712.5gal
